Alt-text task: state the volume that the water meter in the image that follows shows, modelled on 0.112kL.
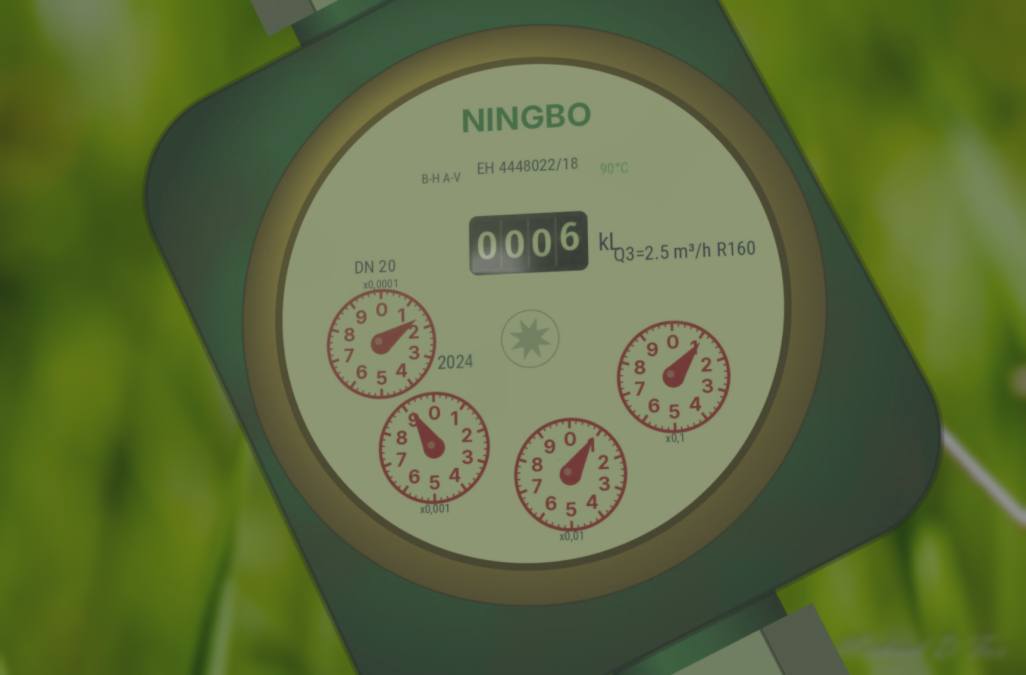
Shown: 6.1091kL
